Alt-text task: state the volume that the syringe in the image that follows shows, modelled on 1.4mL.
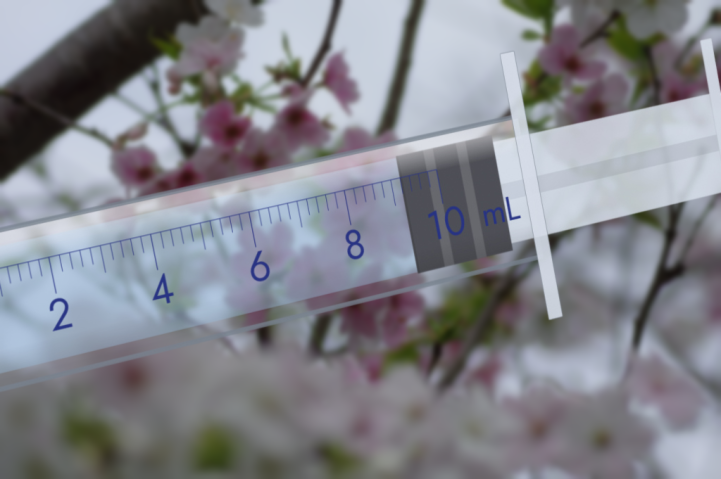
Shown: 9.2mL
